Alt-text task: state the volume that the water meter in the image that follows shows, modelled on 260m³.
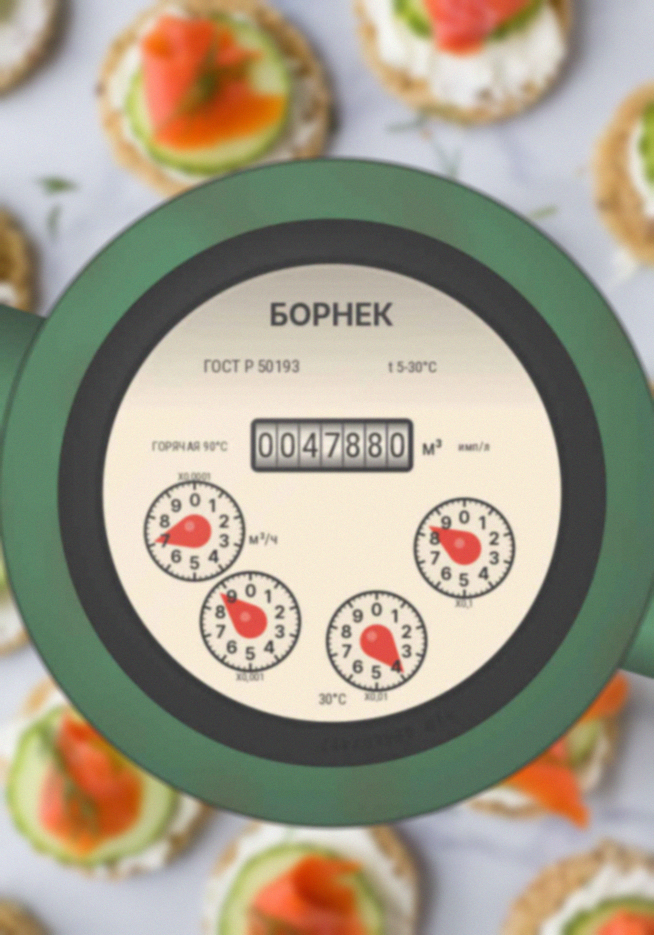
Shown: 47880.8387m³
